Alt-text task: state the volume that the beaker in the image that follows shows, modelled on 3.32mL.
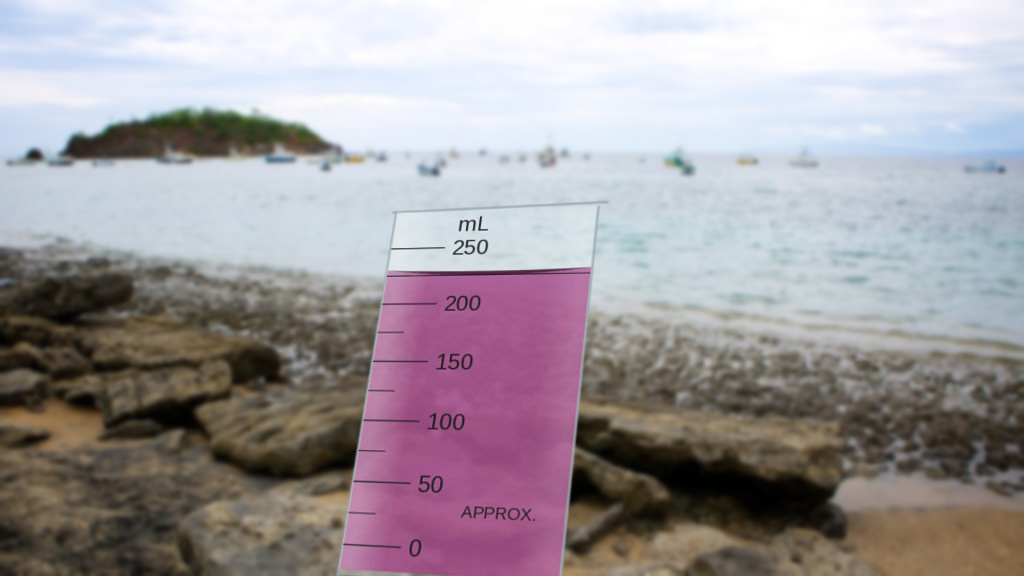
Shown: 225mL
